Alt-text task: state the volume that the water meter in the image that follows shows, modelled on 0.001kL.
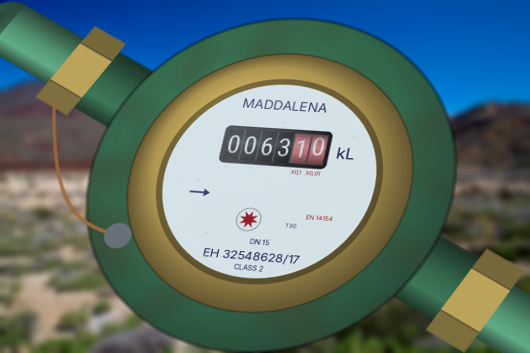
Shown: 63.10kL
